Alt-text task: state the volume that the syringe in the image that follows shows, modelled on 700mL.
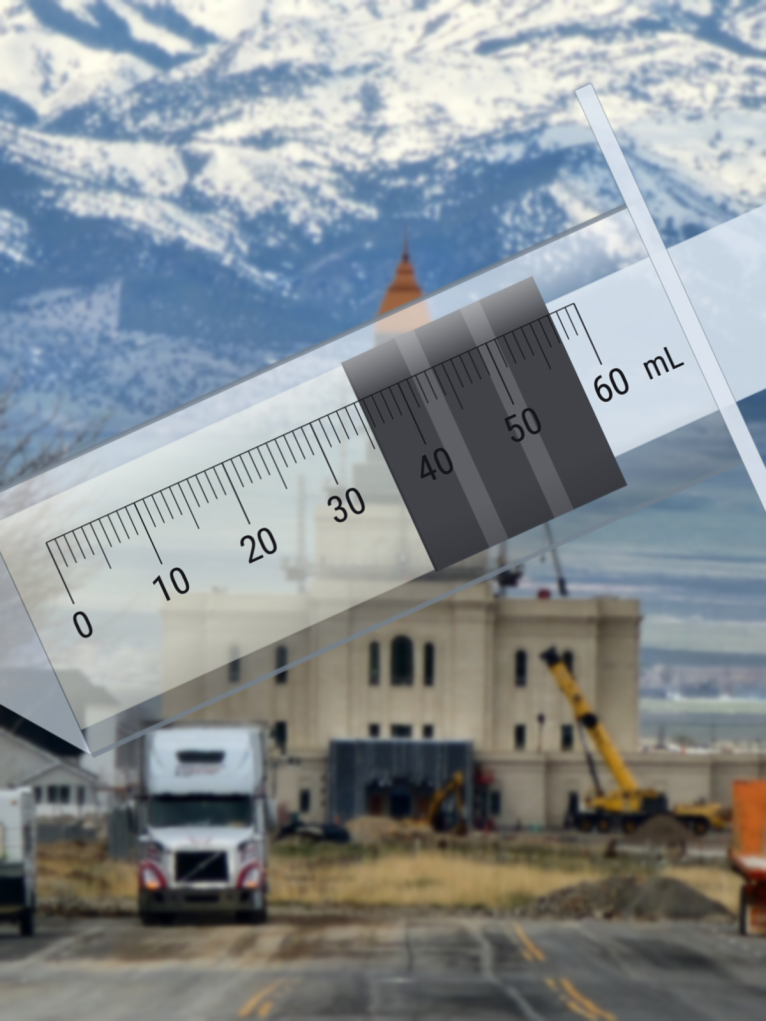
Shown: 35.5mL
